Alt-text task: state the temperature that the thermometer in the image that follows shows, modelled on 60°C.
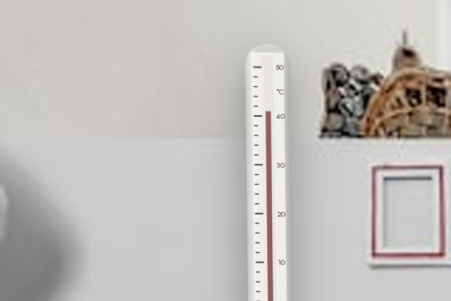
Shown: 41°C
